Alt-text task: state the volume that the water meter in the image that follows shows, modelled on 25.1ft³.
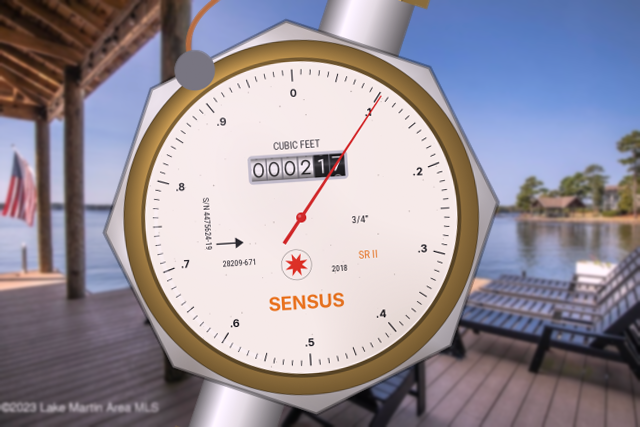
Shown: 217.10ft³
